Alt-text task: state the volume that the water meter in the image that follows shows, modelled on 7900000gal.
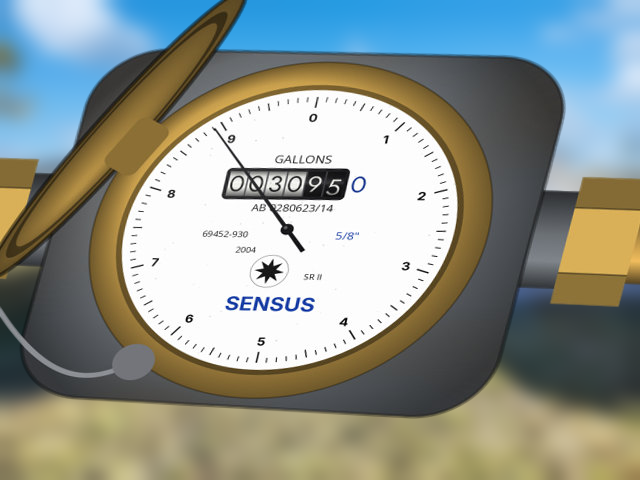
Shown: 30948.9gal
